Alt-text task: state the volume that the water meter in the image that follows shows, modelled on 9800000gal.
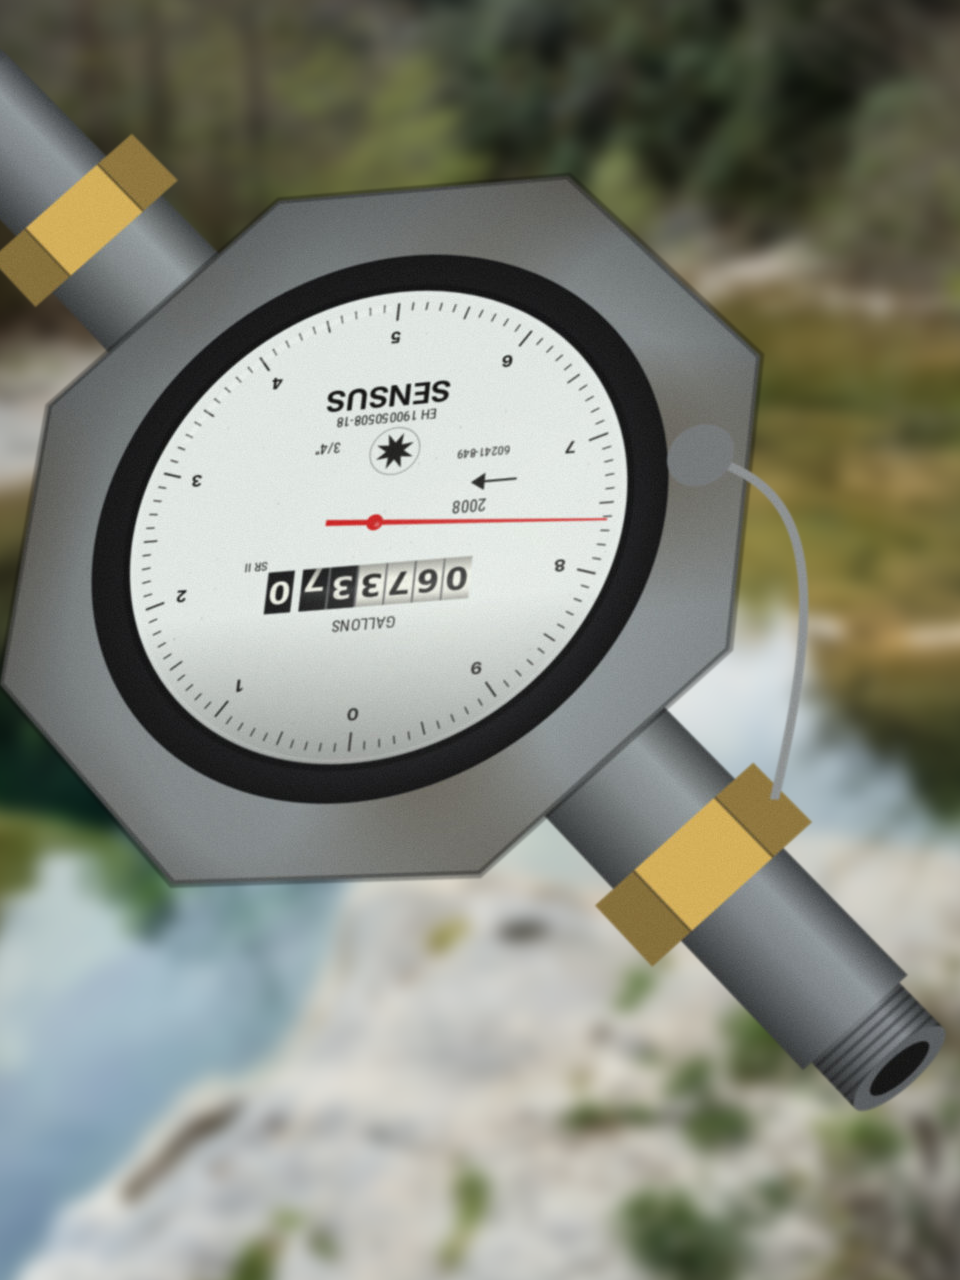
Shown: 673367.6gal
